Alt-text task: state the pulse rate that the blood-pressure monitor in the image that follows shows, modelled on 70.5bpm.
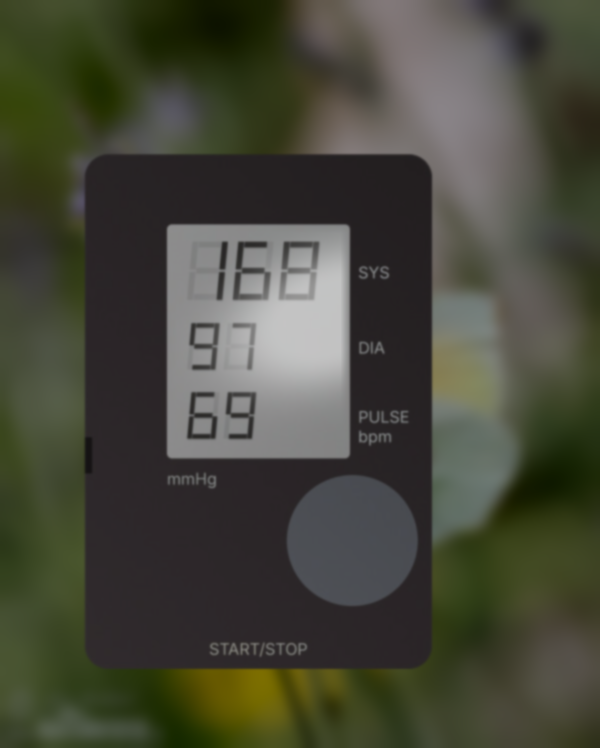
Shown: 69bpm
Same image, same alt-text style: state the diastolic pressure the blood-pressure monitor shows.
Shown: 97mmHg
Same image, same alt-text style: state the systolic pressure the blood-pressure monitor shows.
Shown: 168mmHg
